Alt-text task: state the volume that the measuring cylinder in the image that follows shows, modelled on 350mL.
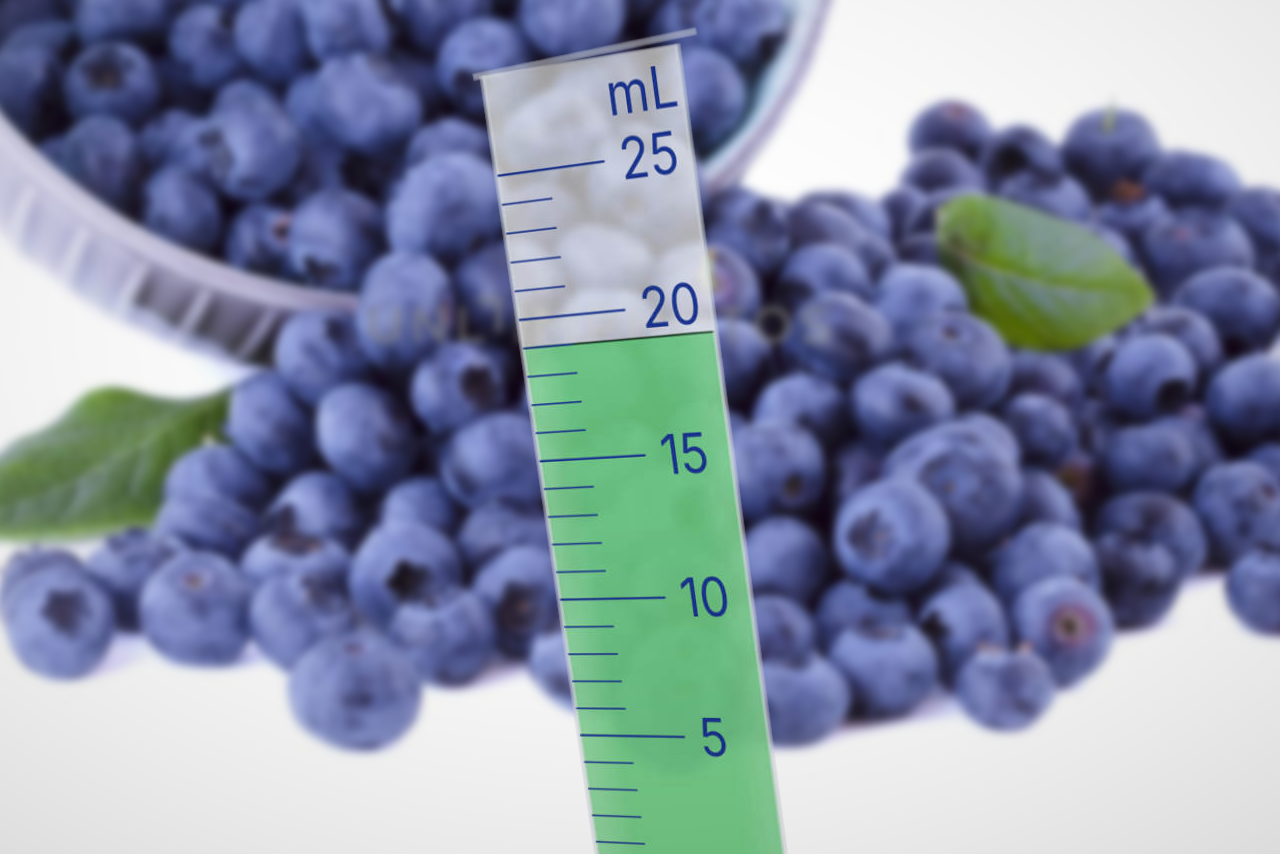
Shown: 19mL
